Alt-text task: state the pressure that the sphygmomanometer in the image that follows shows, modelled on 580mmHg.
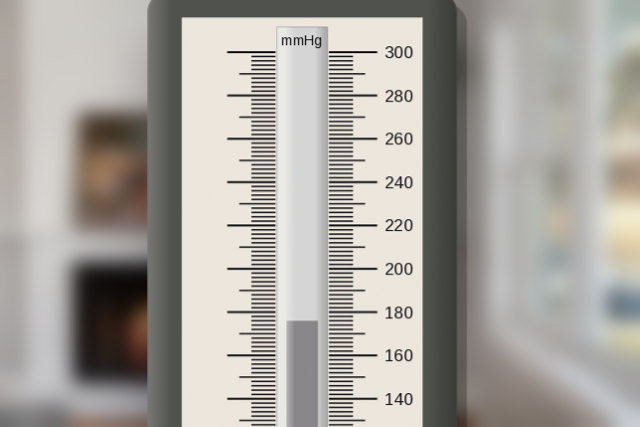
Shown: 176mmHg
